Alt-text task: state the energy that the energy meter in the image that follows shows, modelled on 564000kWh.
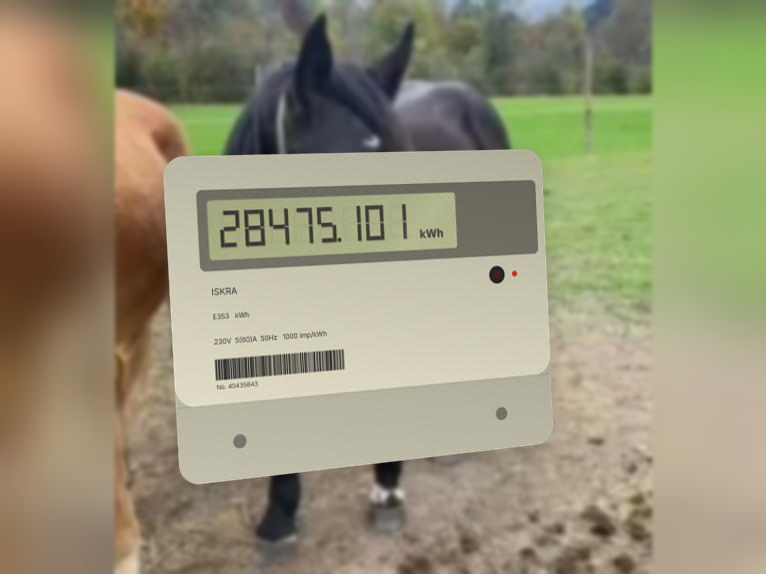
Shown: 28475.101kWh
